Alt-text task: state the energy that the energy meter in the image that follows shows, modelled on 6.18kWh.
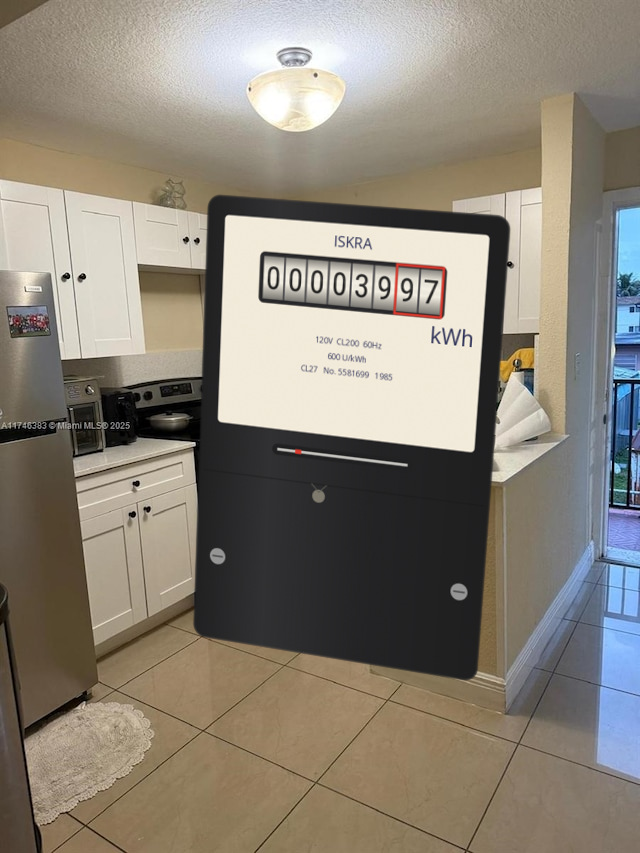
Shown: 39.97kWh
